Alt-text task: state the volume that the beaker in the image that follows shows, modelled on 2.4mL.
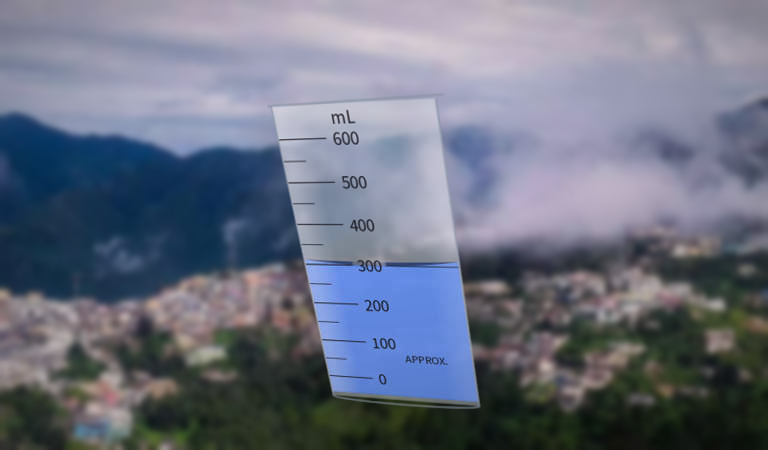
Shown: 300mL
